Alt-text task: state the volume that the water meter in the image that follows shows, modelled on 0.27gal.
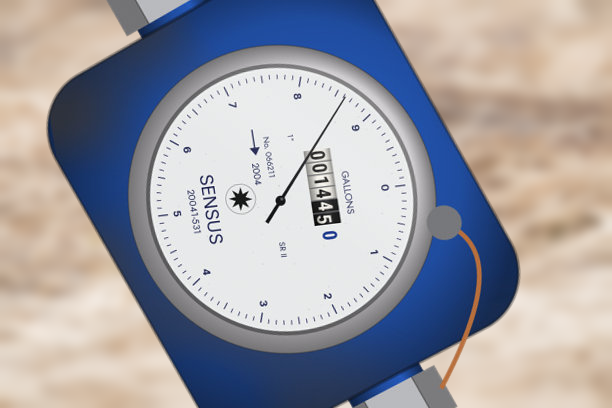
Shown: 14448.6gal
